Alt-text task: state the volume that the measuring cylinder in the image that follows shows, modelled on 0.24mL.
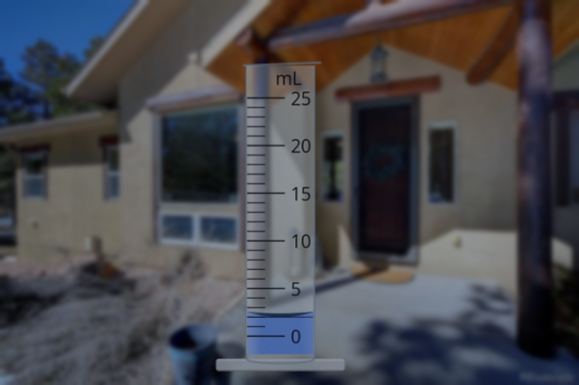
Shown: 2mL
